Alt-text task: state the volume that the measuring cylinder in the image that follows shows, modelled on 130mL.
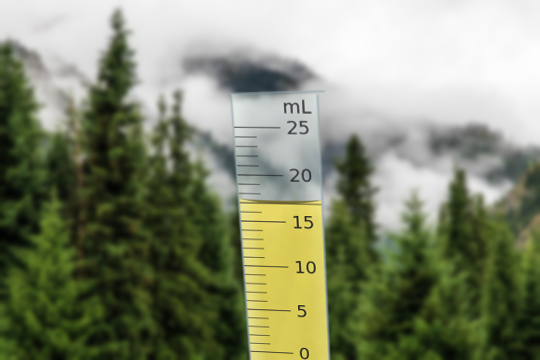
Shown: 17mL
